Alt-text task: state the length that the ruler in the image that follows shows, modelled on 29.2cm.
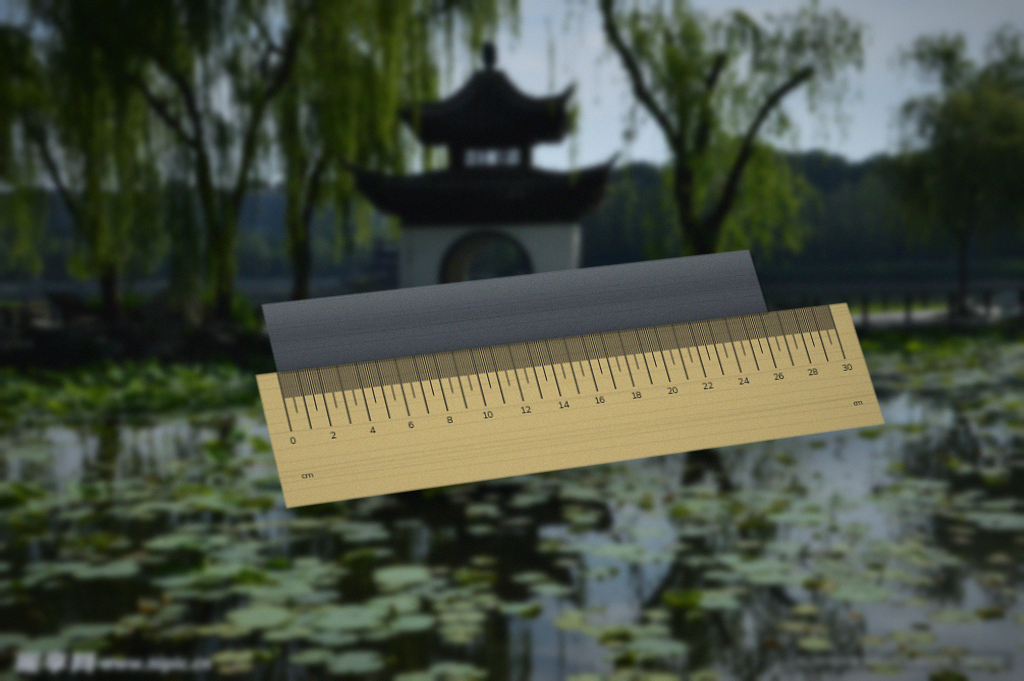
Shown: 26.5cm
